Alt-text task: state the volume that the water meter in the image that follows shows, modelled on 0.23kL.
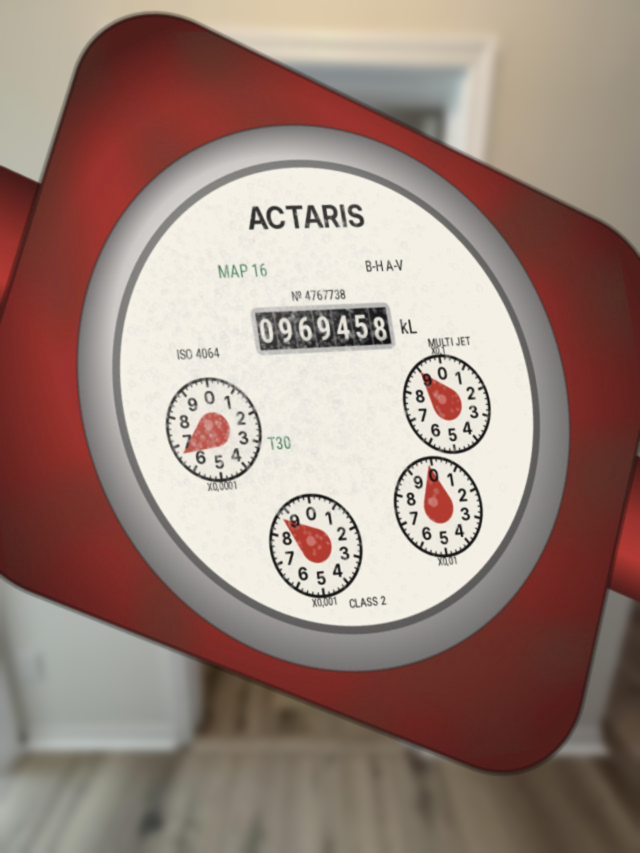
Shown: 969457.8986kL
